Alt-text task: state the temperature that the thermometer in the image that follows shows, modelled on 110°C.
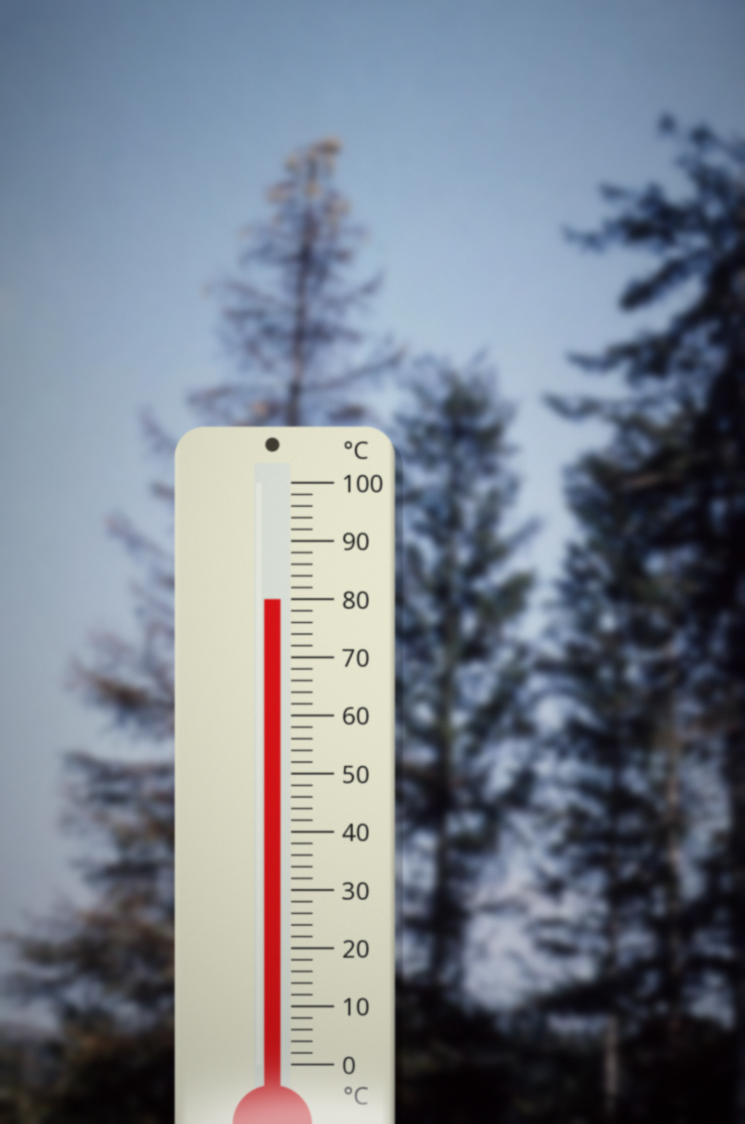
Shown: 80°C
